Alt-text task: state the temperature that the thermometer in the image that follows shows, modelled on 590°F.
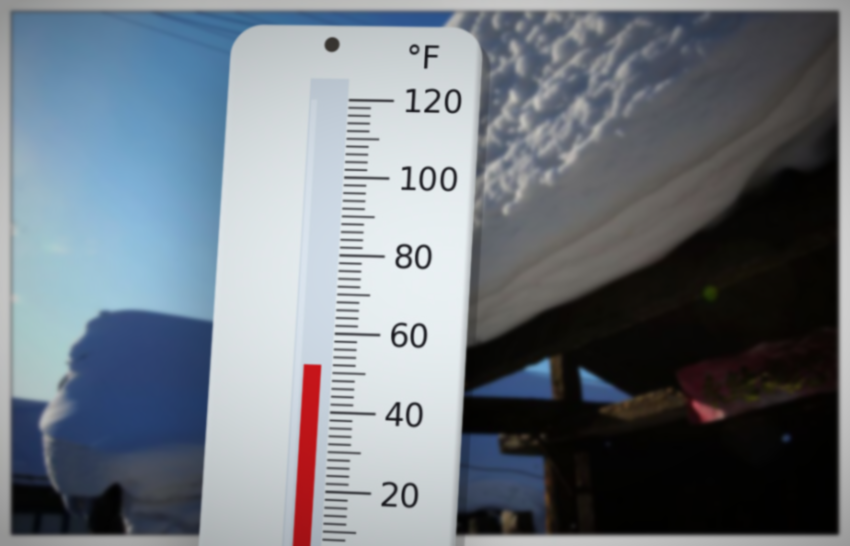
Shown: 52°F
